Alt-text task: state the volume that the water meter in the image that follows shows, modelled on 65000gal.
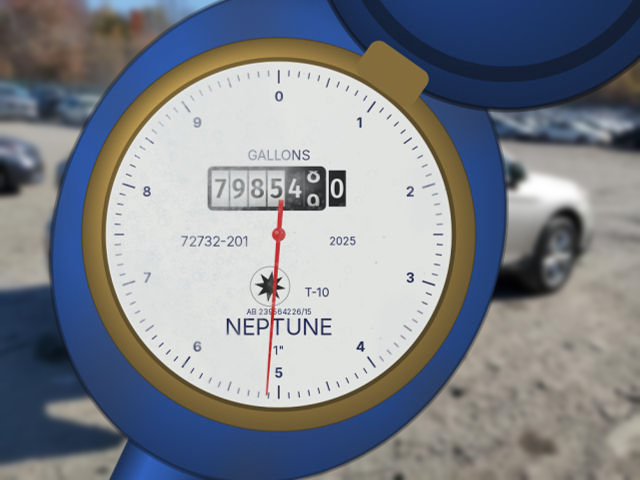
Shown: 7985485.1gal
